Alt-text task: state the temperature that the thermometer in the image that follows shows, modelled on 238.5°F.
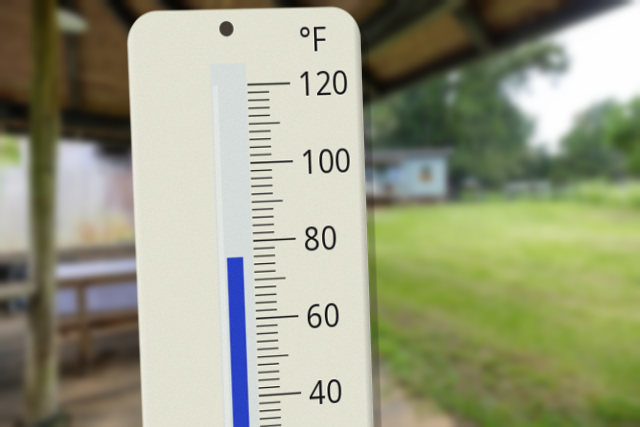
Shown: 76°F
